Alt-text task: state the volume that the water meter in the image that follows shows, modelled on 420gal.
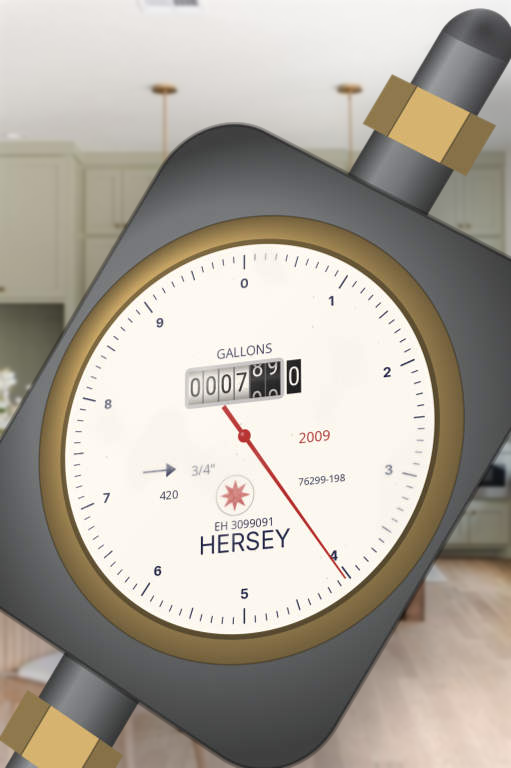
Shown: 7894.0gal
